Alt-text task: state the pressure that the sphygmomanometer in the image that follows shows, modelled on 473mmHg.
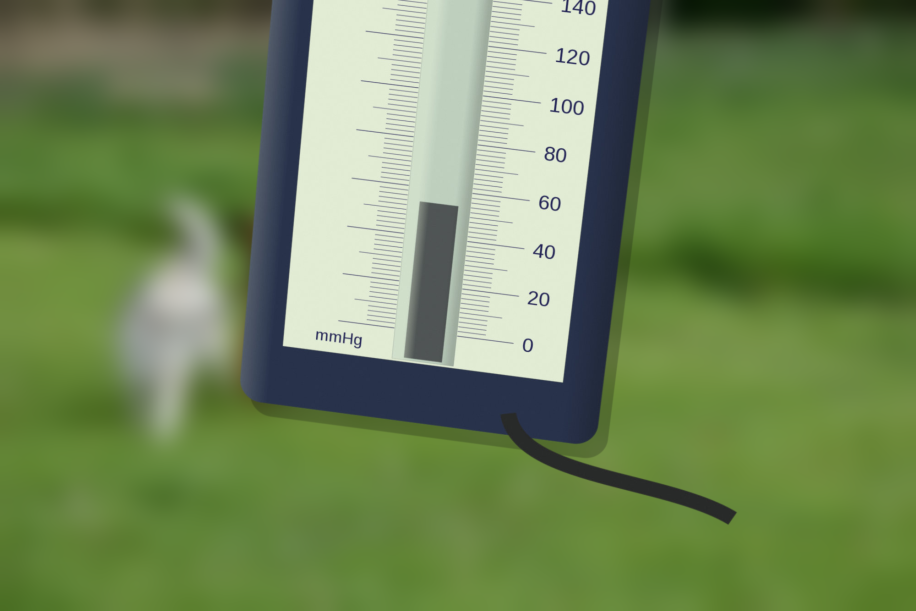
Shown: 54mmHg
